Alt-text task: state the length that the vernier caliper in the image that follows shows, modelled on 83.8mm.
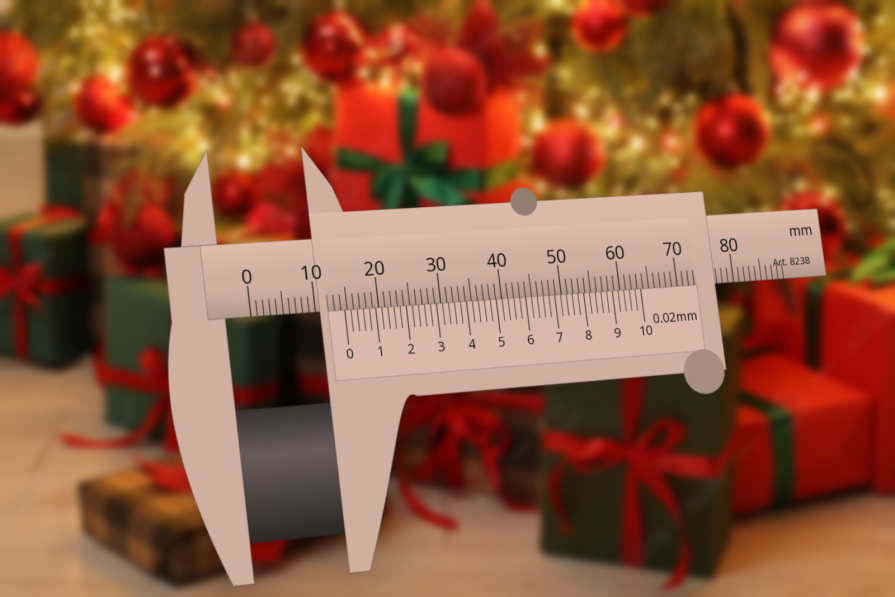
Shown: 14.6mm
